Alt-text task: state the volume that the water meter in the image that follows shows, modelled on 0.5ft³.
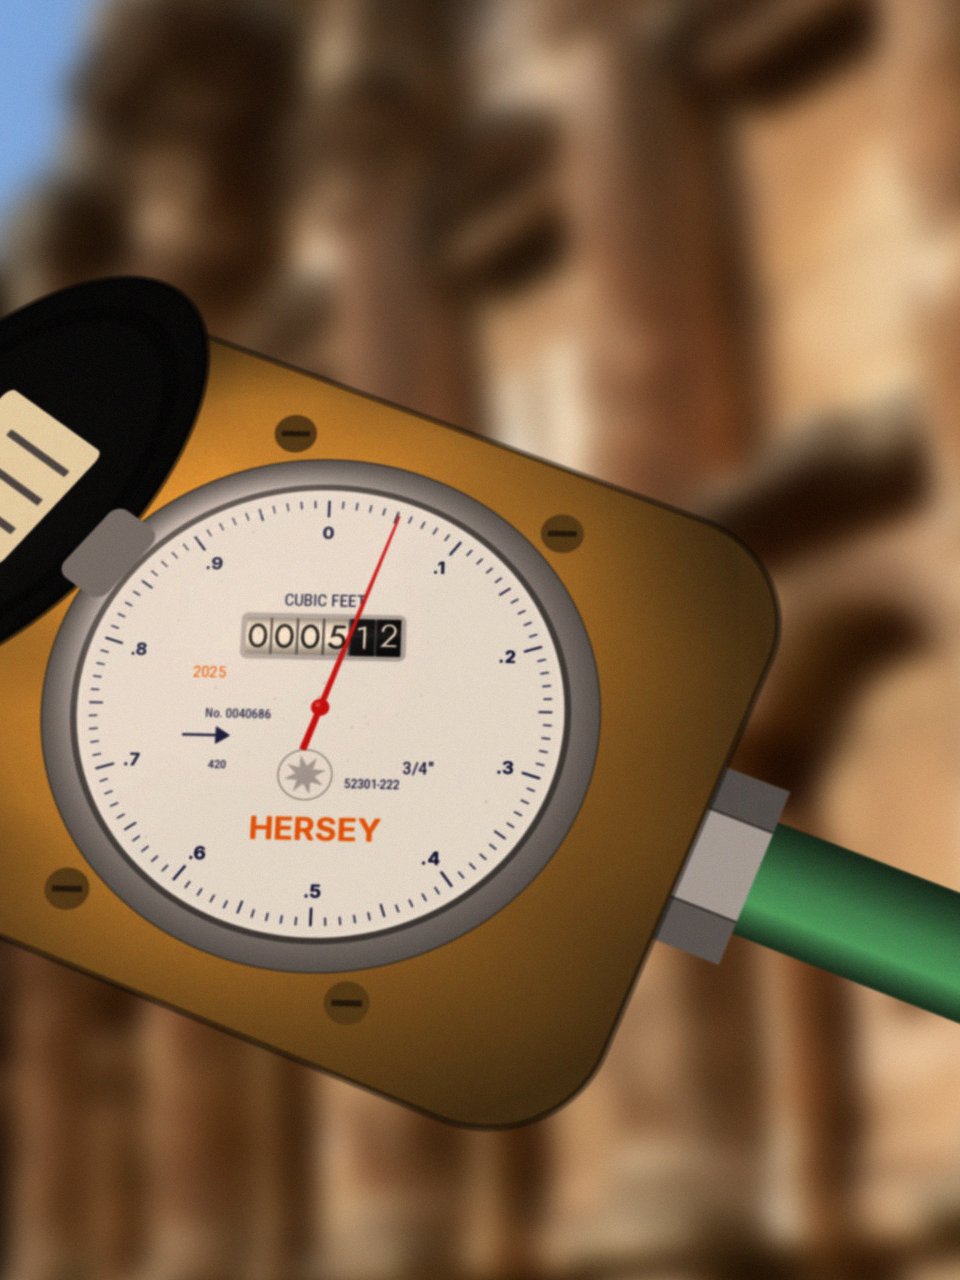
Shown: 512.05ft³
